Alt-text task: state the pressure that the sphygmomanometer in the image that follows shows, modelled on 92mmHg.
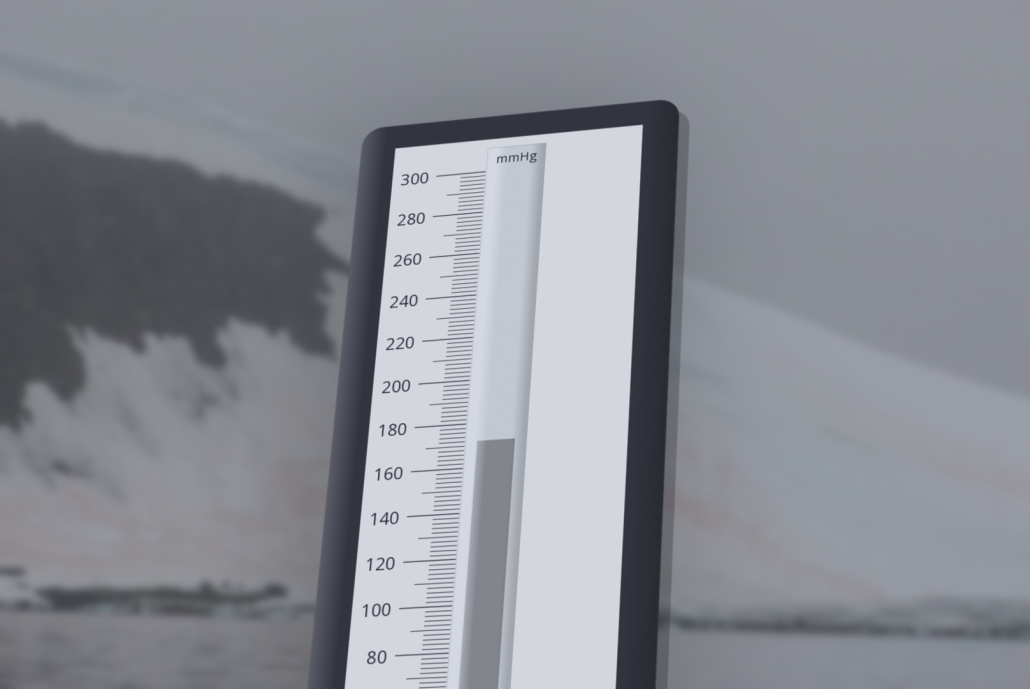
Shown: 172mmHg
